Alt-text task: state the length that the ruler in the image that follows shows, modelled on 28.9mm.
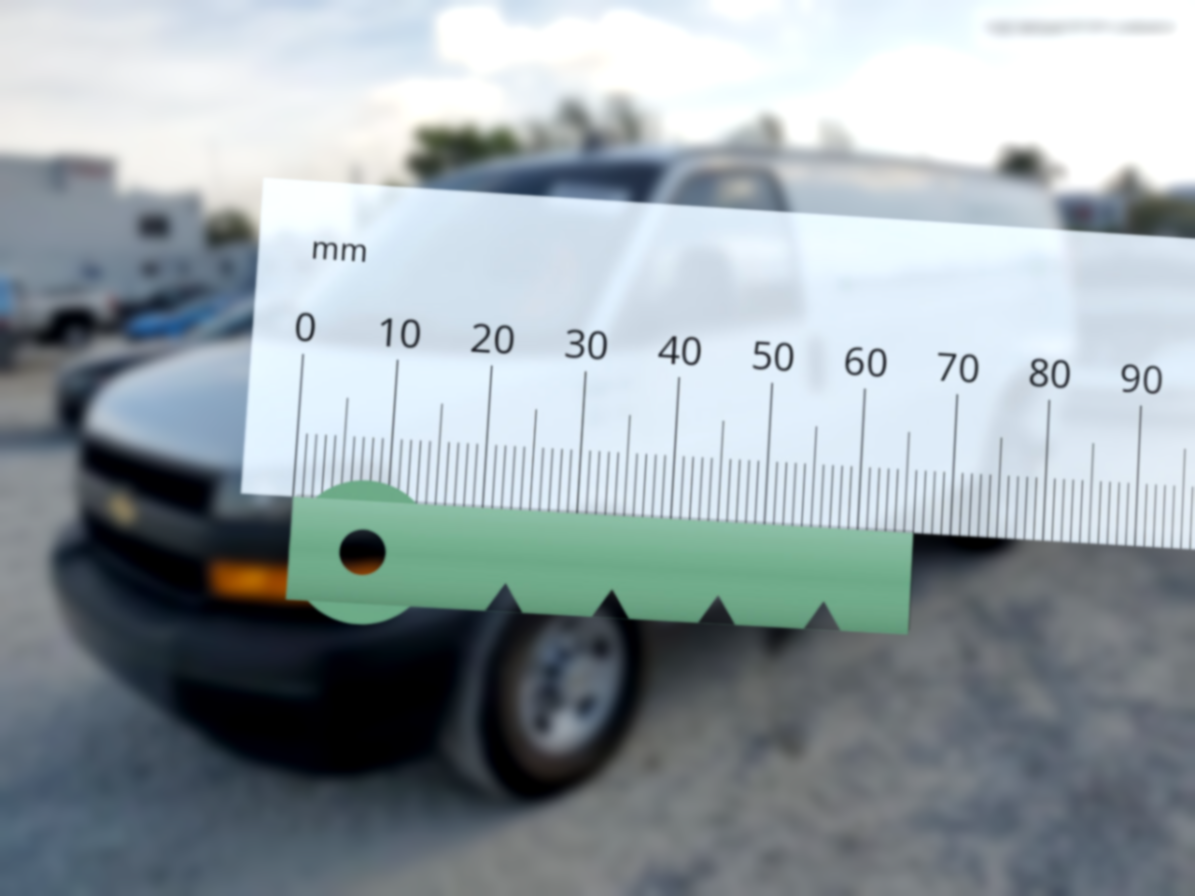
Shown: 66mm
